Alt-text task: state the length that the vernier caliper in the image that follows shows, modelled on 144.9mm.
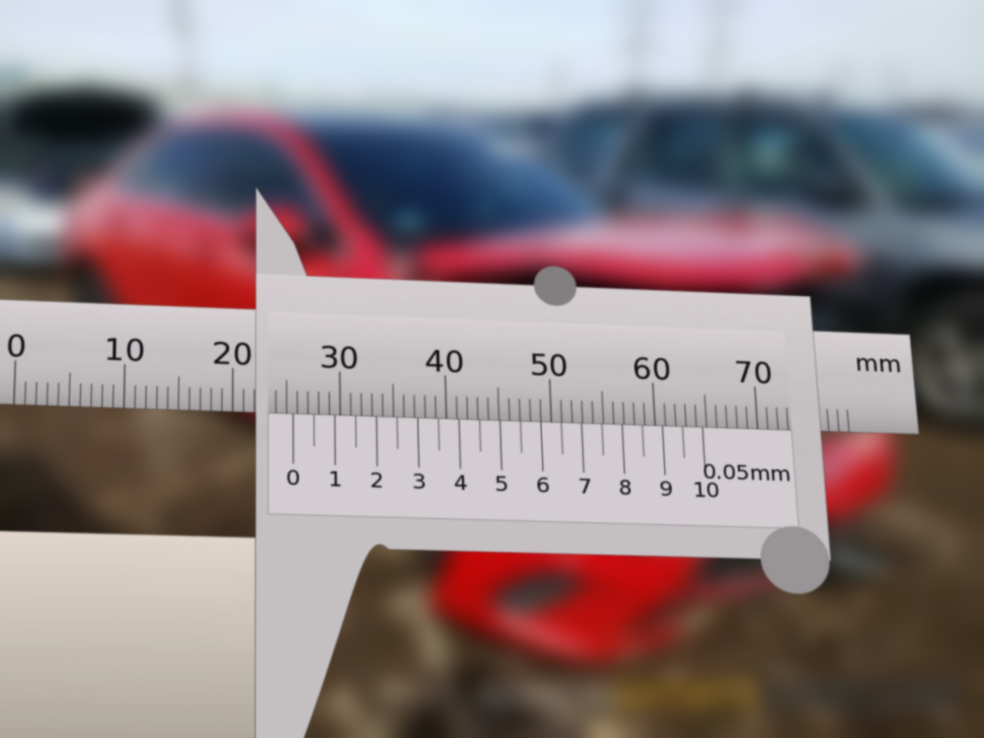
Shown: 25.6mm
